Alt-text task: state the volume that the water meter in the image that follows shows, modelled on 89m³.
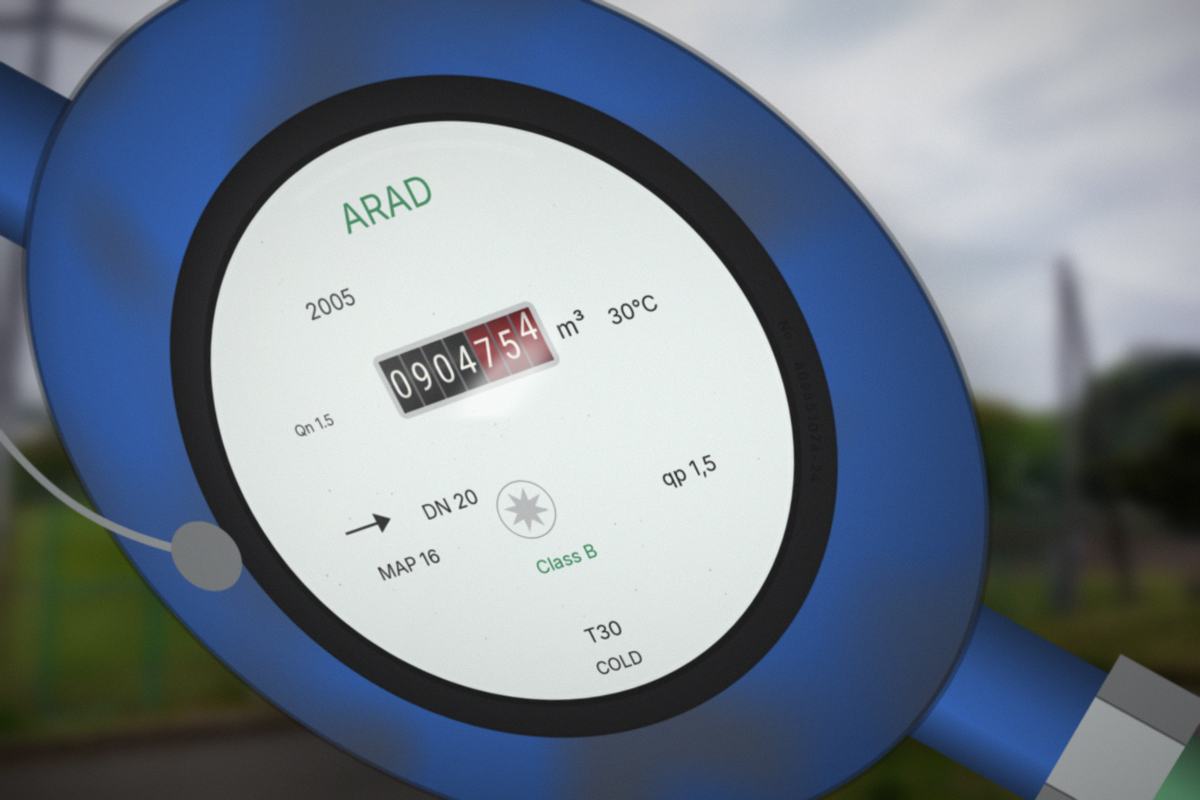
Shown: 904.754m³
